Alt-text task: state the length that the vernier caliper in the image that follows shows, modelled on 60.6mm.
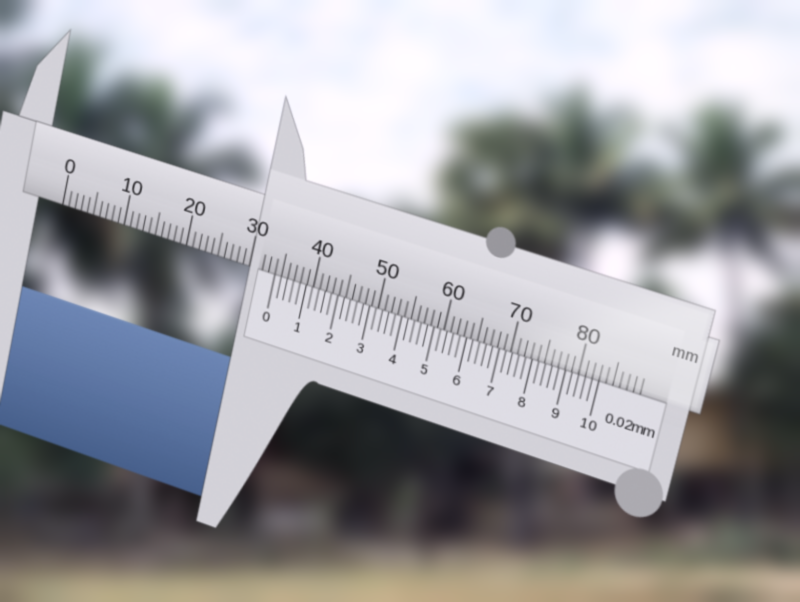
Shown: 34.0mm
